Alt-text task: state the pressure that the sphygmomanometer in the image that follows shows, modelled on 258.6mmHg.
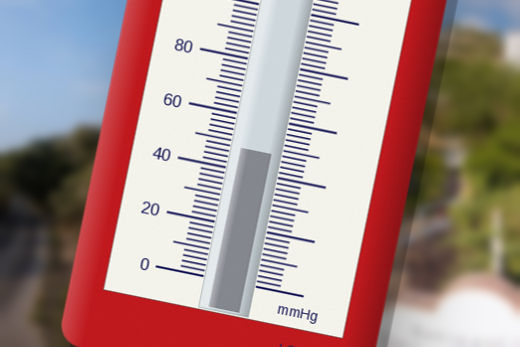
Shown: 48mmHg
